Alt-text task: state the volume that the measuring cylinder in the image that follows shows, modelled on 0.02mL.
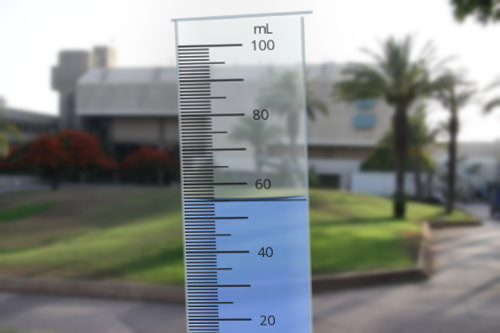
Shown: 55mL
